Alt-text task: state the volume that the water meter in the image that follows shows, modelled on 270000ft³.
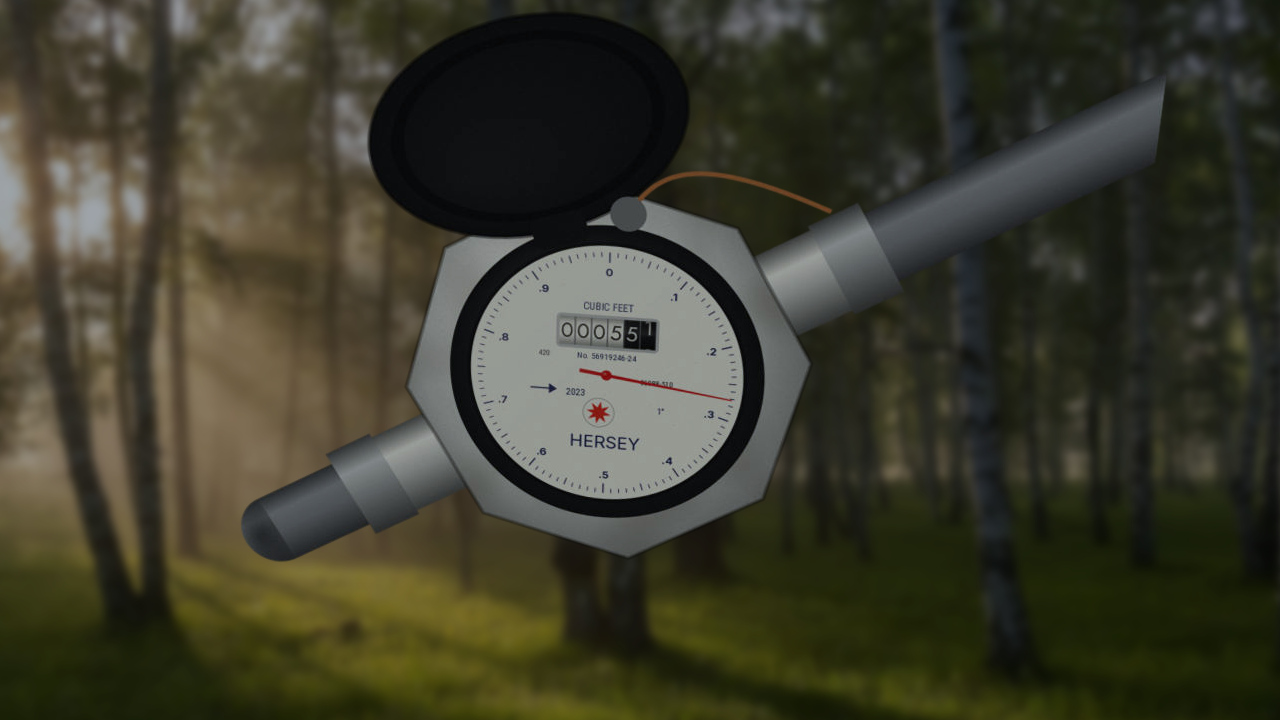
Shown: 551.27ft³
